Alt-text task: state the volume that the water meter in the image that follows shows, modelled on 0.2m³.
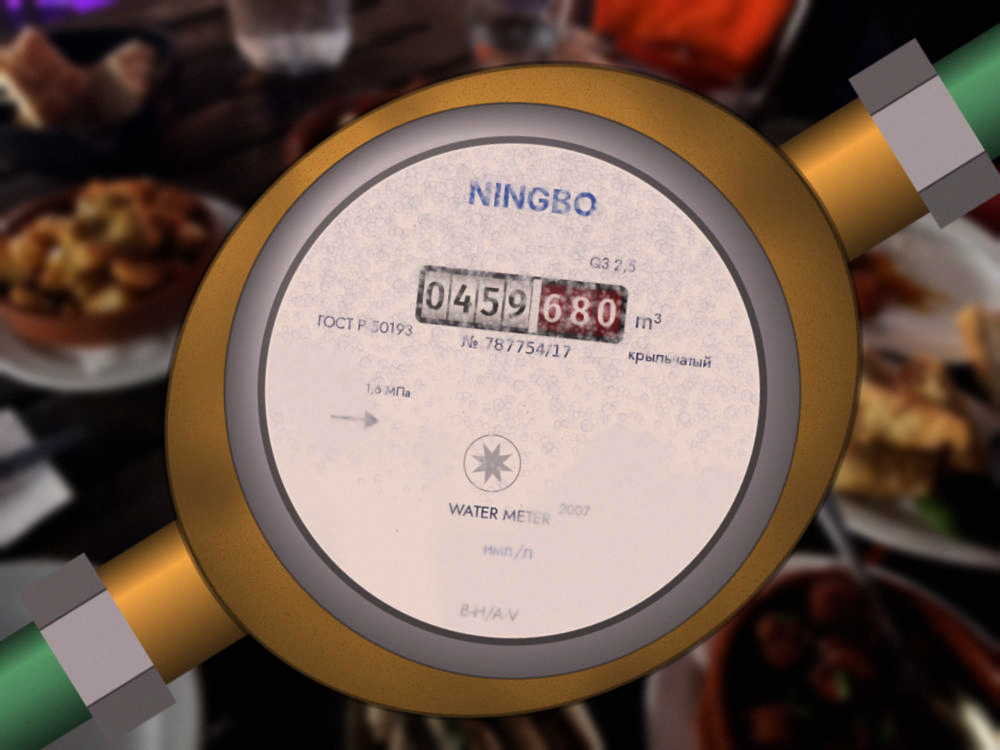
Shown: 459.680m³
